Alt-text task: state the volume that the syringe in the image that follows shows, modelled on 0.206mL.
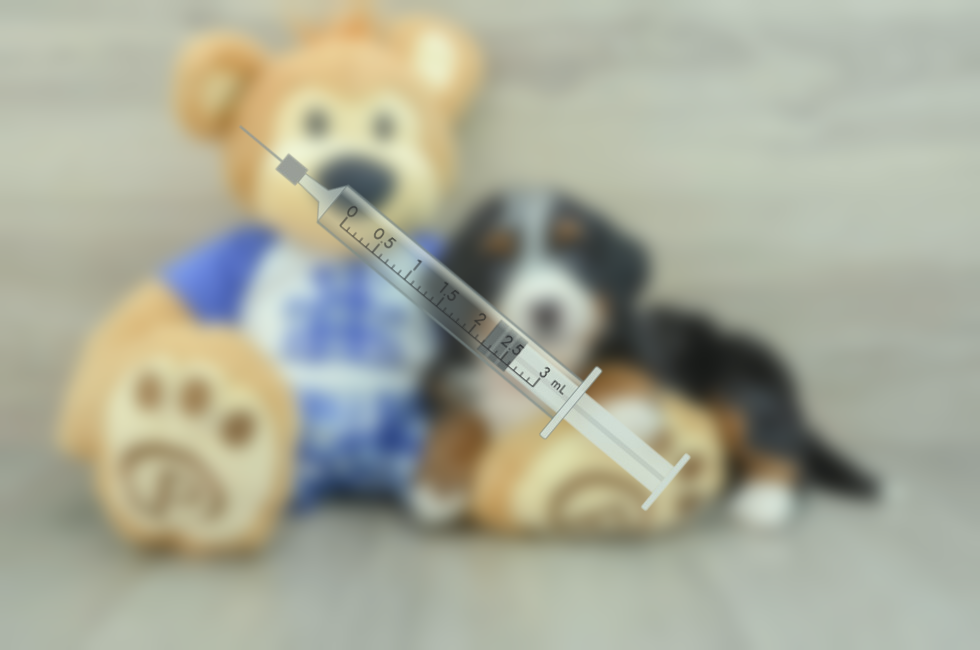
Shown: 2.2mL
